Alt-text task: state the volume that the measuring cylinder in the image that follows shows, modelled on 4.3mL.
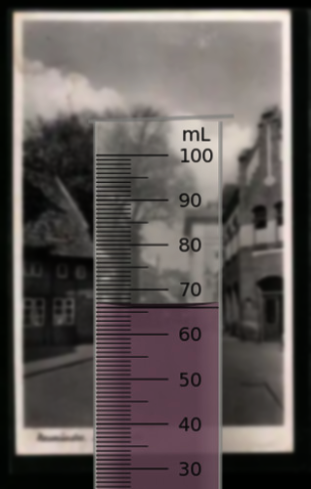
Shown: 66mL
